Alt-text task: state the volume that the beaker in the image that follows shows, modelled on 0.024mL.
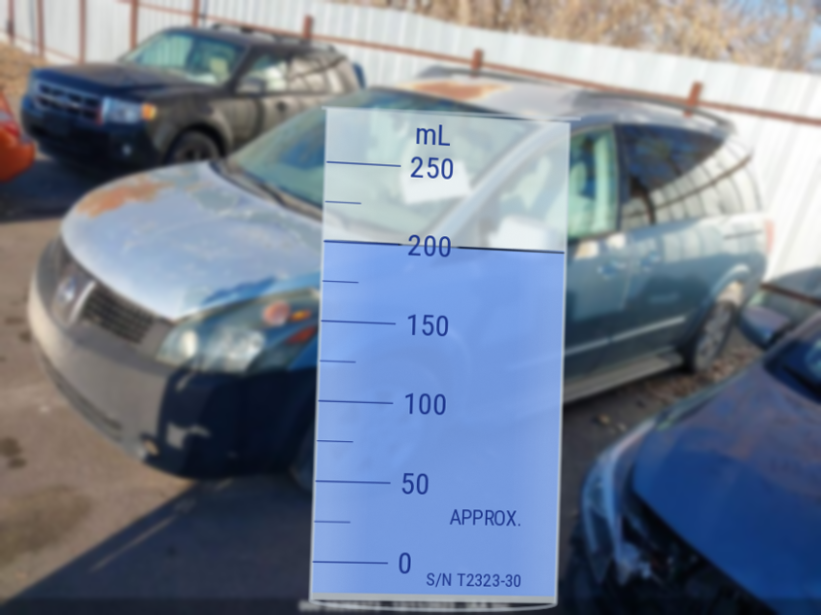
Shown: 200mL
